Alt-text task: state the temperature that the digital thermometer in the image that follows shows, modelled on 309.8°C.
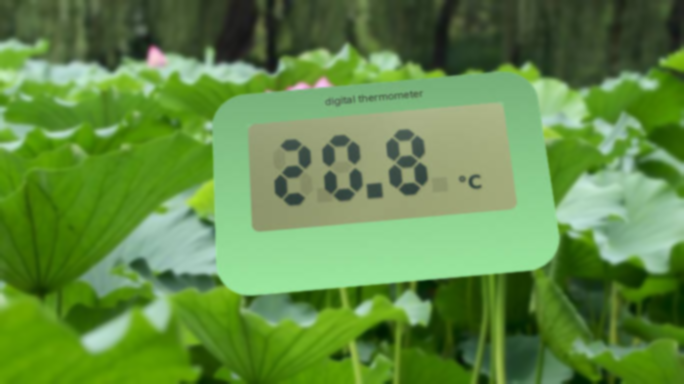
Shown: 20.8°C
